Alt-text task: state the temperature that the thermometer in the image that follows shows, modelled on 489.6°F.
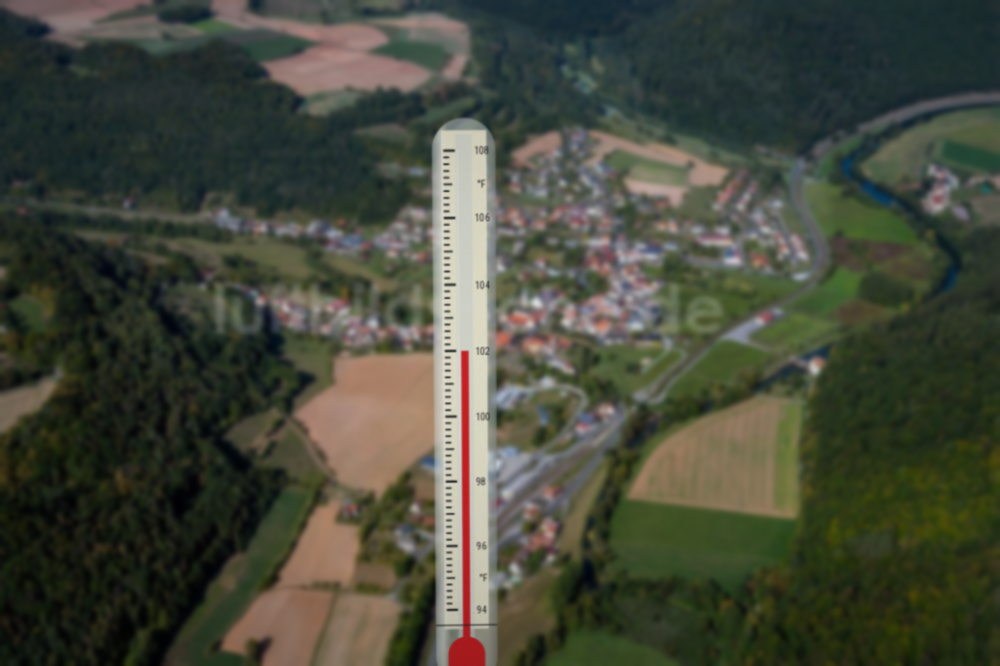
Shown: 102°F
